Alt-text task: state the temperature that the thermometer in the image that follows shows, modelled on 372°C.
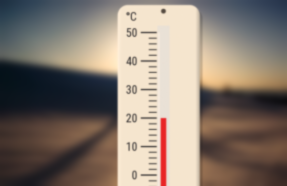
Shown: 20°C
